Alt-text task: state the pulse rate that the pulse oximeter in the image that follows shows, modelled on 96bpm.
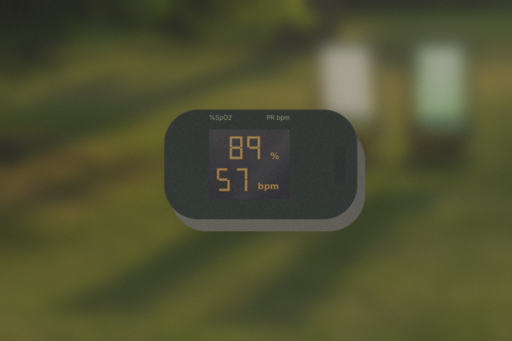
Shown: 57bpm
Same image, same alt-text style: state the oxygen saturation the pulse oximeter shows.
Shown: 89%
